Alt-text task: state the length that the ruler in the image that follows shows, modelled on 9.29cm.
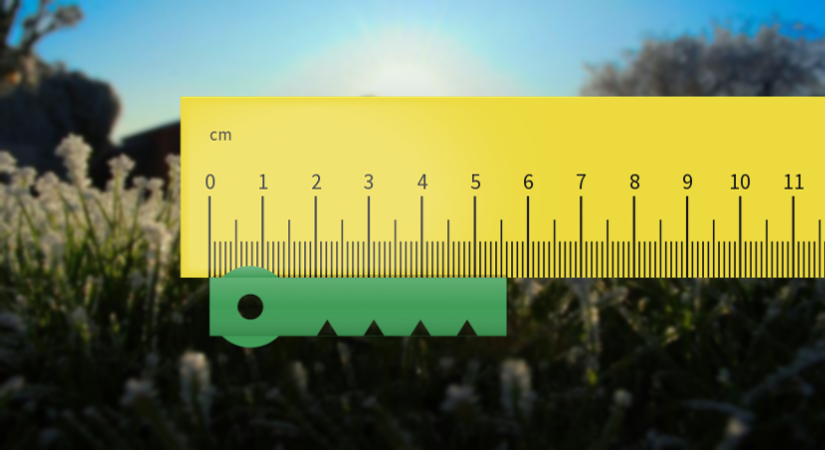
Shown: 5.6cm
